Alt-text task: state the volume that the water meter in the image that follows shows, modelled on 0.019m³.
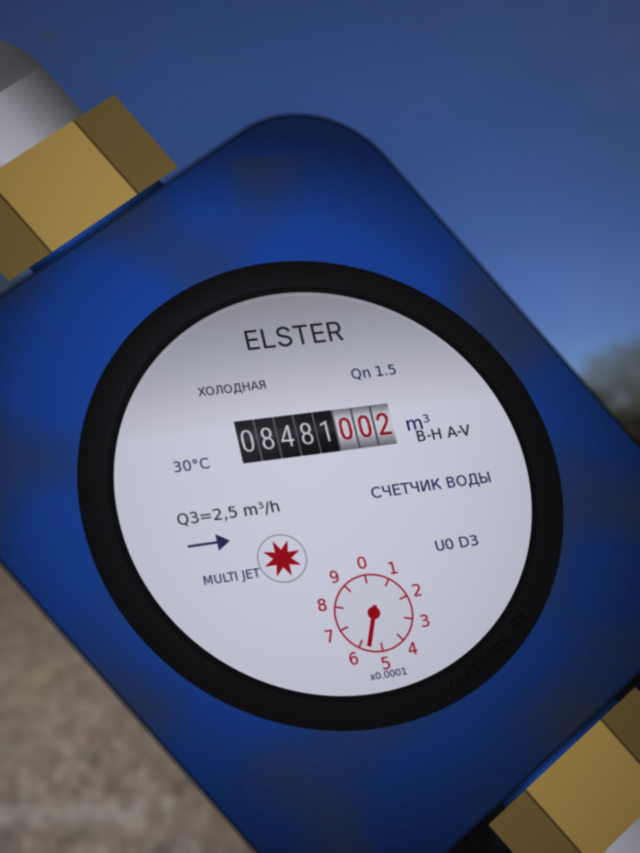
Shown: 8481.0025m³
